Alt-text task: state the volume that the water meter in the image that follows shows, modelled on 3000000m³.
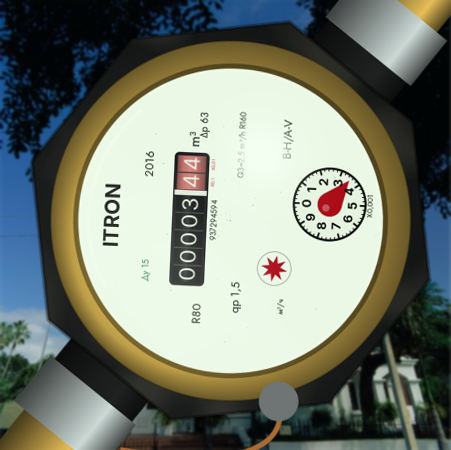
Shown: 3.443m³
